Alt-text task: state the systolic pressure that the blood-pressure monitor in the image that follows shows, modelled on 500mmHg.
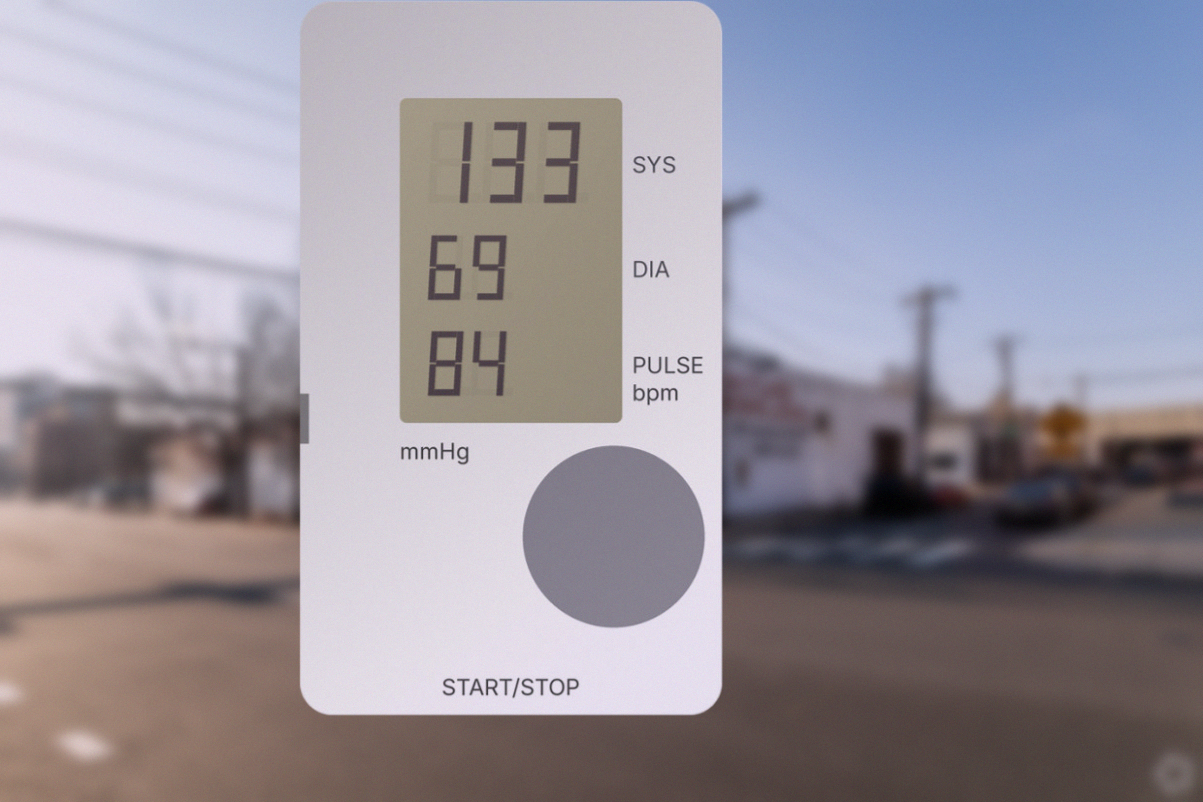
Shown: 133mmHg
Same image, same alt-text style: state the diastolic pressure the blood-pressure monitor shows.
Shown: 69mmHg
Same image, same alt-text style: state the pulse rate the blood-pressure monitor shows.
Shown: 84bpm
